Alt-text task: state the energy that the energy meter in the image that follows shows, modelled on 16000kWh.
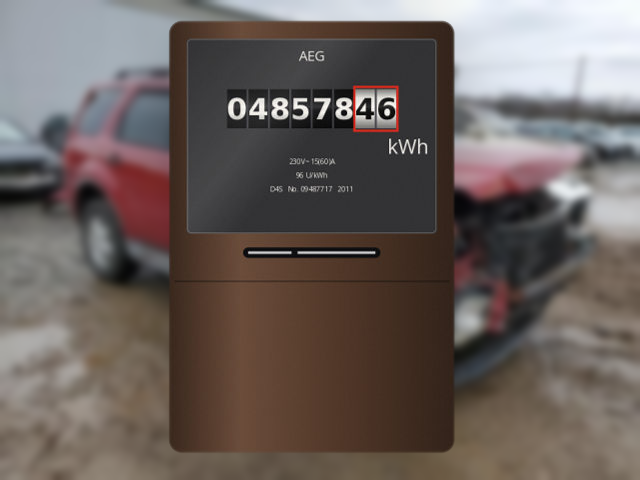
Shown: 48578.46kWh
